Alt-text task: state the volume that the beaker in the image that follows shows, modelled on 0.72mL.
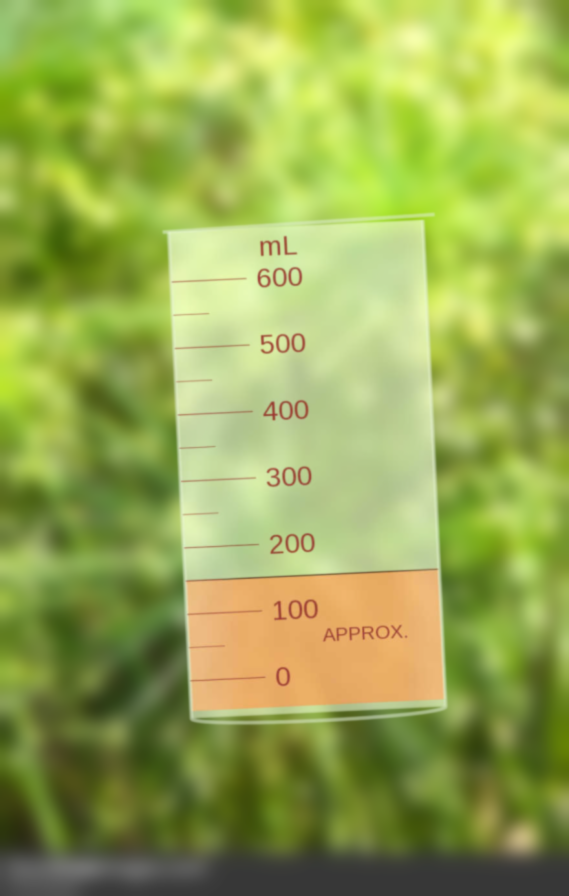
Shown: 150mL
